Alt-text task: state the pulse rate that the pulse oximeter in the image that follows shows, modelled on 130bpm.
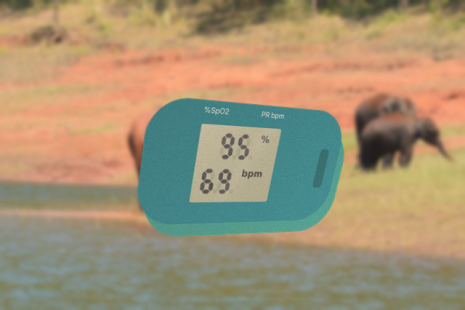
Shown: 69bpm
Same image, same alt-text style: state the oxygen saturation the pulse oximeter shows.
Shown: 95%
